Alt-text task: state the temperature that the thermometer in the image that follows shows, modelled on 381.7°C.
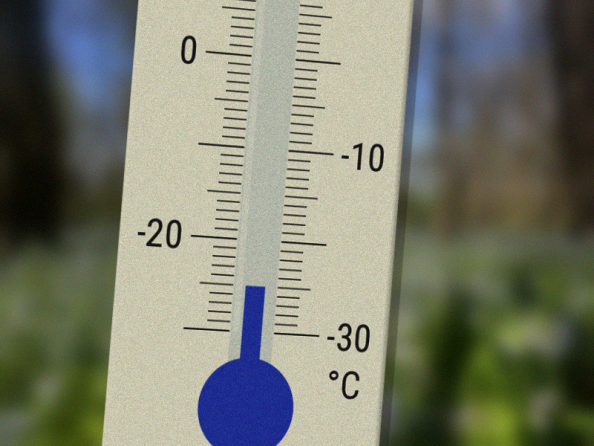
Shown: -25°C
